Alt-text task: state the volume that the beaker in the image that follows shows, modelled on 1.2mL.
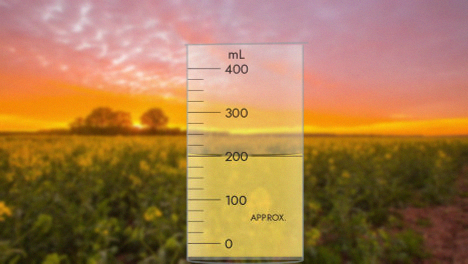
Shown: 200mL
